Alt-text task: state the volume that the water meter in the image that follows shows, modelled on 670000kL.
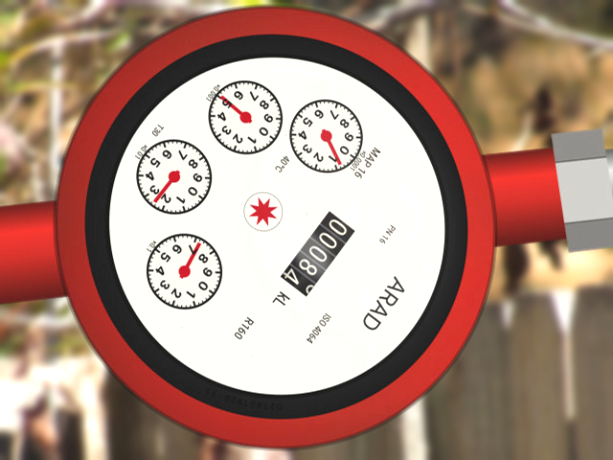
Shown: 83.7250kL
